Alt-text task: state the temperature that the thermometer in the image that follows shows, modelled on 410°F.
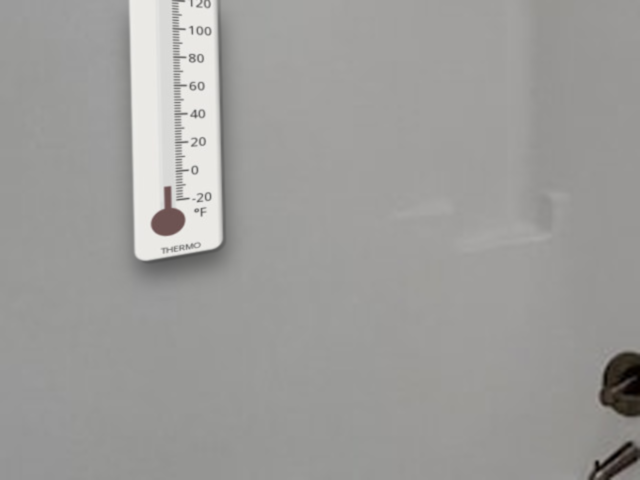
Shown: -10°F
